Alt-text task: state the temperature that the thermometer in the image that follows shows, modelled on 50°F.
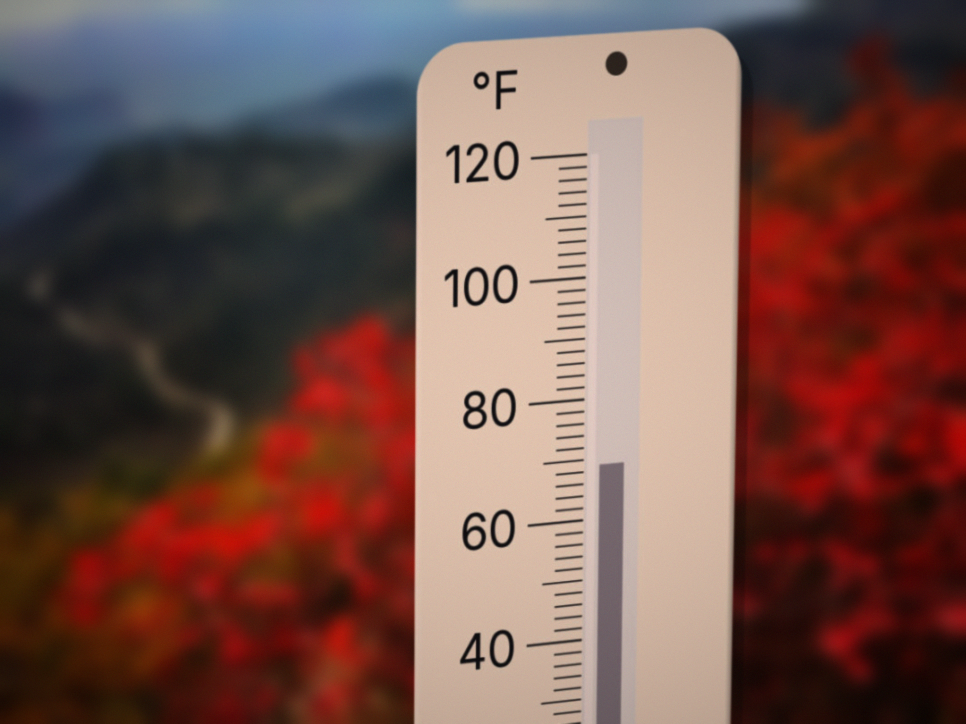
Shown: 69°F
